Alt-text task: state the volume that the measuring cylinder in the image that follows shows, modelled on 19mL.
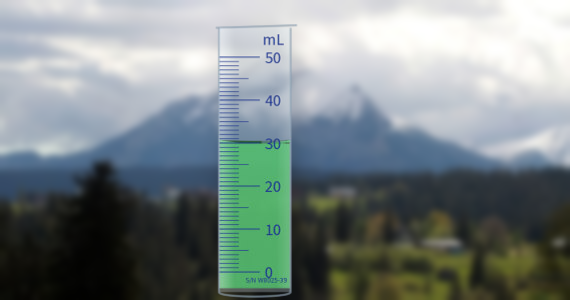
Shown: 30mL
